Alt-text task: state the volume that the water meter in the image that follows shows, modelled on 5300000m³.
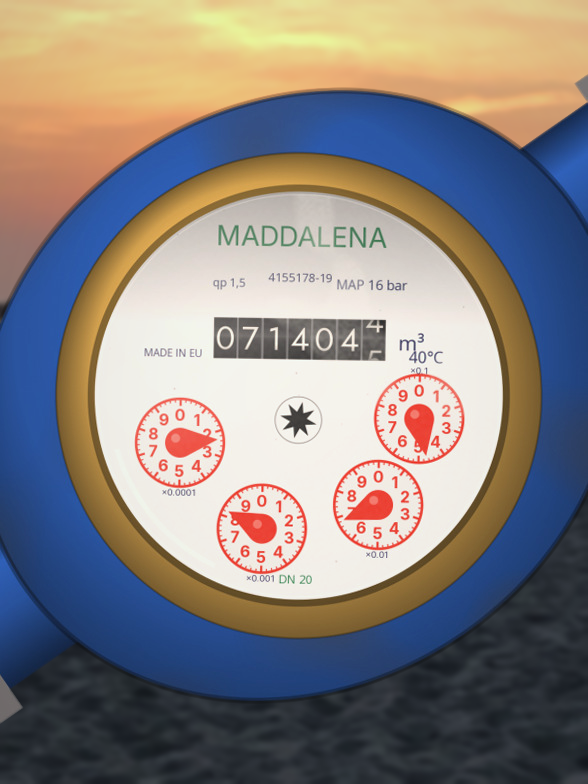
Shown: 714044.4682m³
